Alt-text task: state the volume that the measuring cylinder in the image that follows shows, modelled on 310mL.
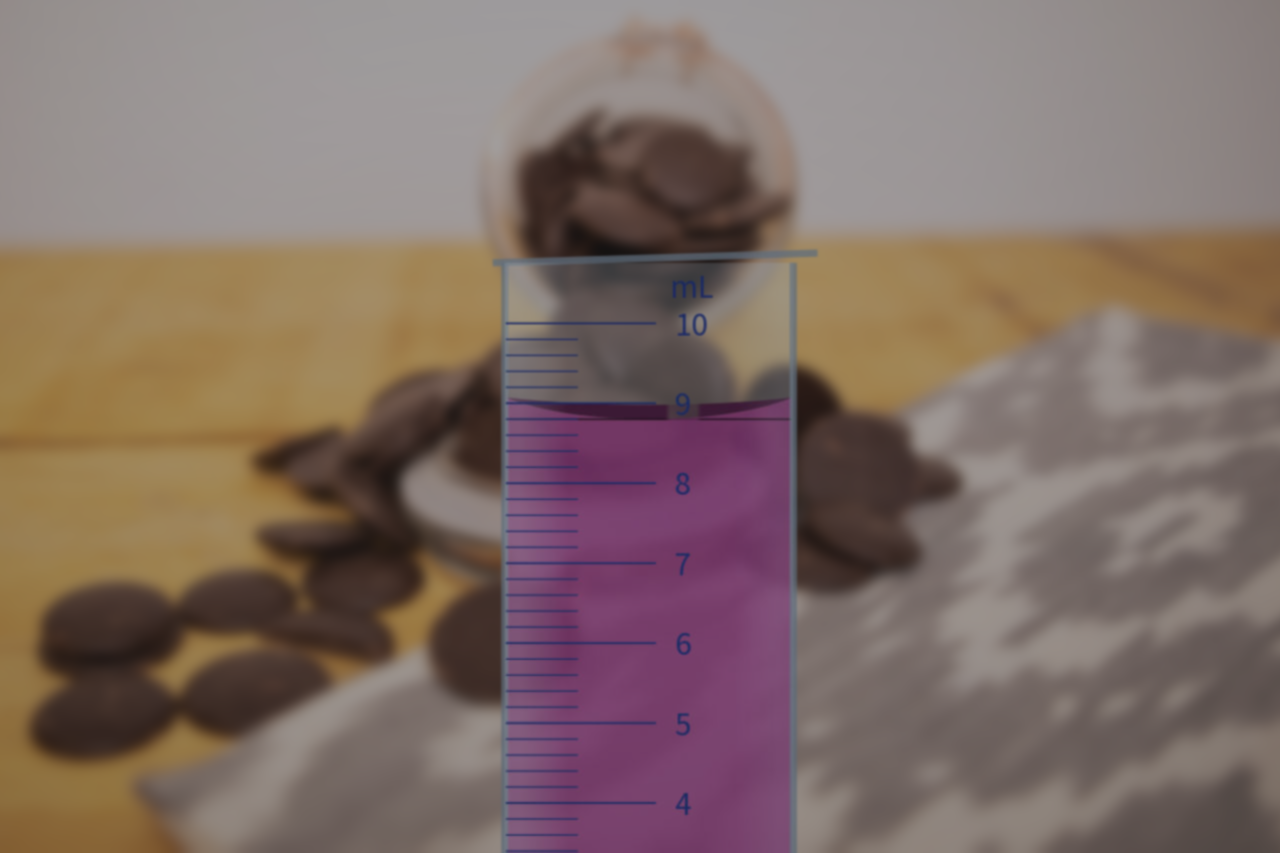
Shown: 8.8mL
